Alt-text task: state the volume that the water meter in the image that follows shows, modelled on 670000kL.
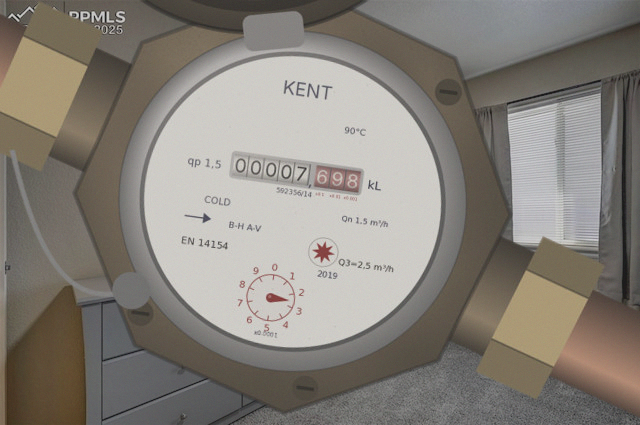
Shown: 7.6982kL
